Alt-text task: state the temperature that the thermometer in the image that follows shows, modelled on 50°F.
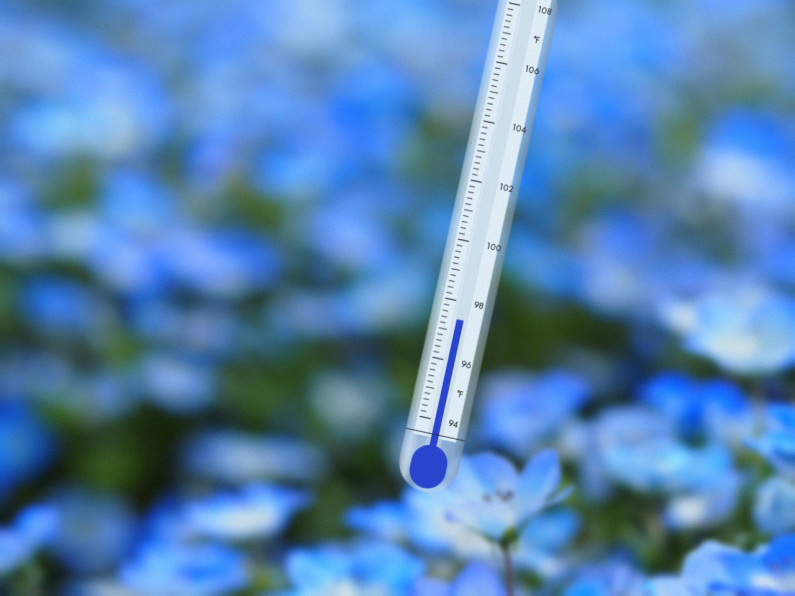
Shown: 97.4°F
